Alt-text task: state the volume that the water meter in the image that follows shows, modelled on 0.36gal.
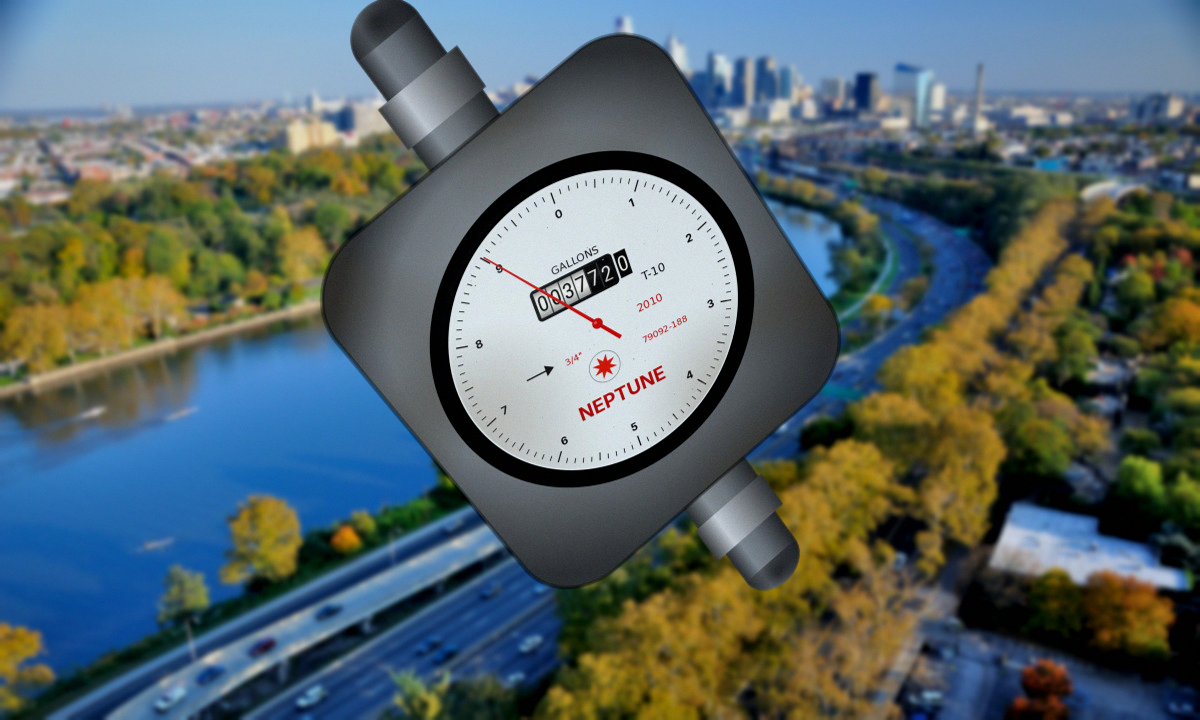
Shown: 37719.0gal
